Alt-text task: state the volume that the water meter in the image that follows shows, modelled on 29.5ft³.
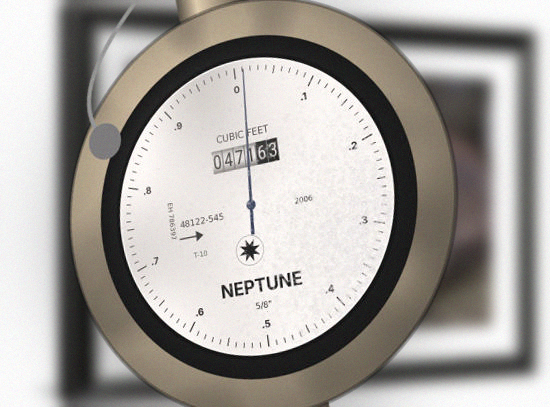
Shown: 47163.01ft³
